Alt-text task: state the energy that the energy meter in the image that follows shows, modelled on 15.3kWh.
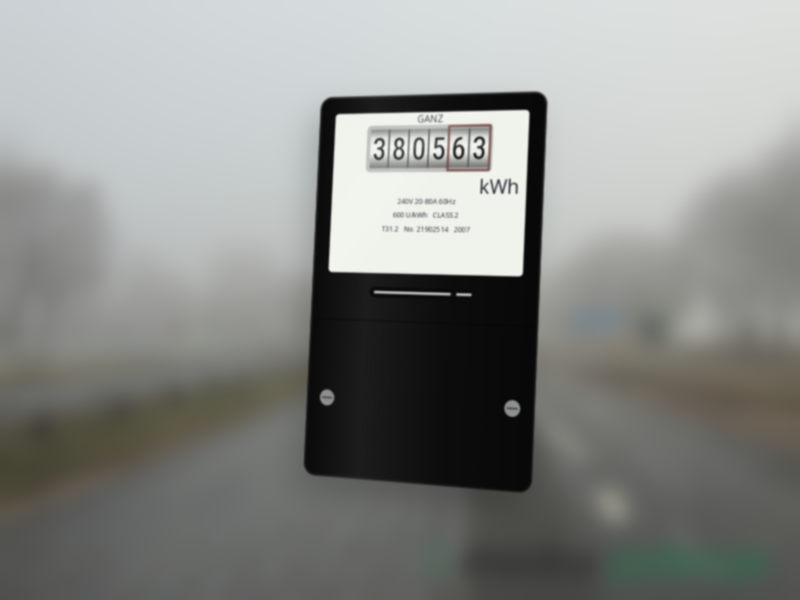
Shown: 3805.63kWh
